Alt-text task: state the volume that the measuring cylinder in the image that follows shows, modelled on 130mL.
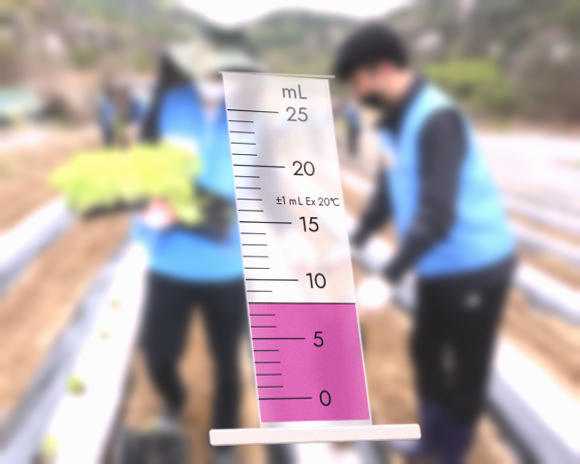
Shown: 8mL
